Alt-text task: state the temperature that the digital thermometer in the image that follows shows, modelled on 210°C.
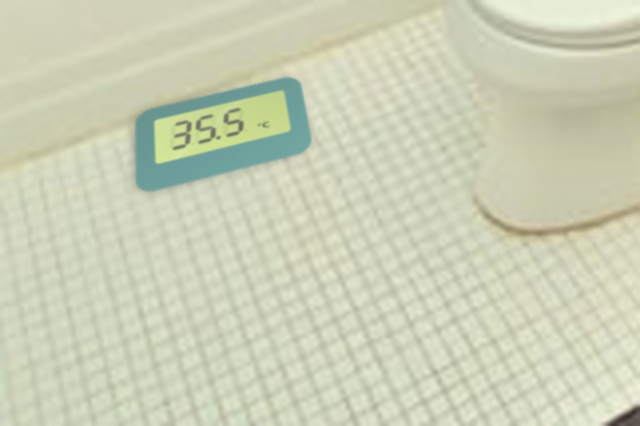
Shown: 35.5°C
